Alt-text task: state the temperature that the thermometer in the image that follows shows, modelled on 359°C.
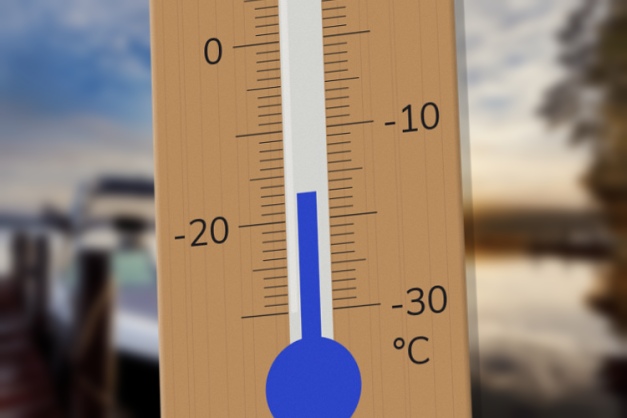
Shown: -17°C
